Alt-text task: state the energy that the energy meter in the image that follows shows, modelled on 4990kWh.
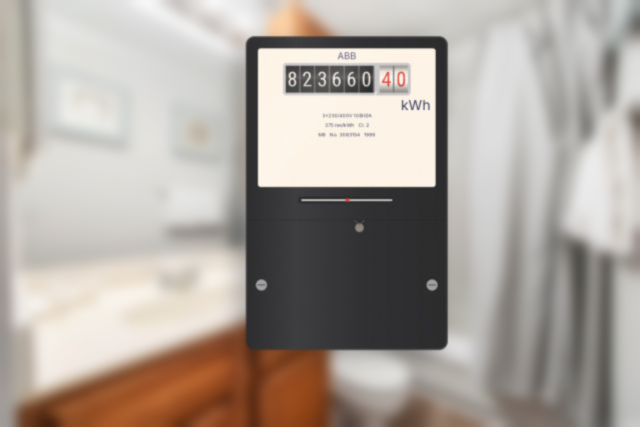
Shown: 823660.40kWh
